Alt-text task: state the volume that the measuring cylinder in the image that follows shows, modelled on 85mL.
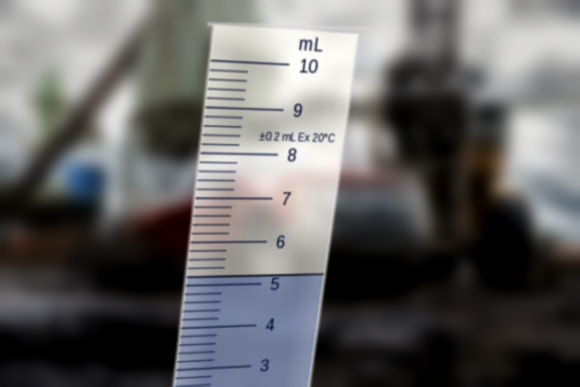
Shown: 5.2mL
